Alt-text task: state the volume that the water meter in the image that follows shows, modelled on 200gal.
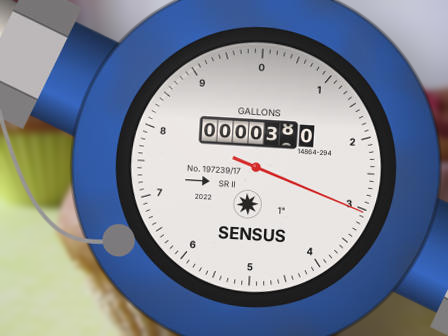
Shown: 383.0gal
